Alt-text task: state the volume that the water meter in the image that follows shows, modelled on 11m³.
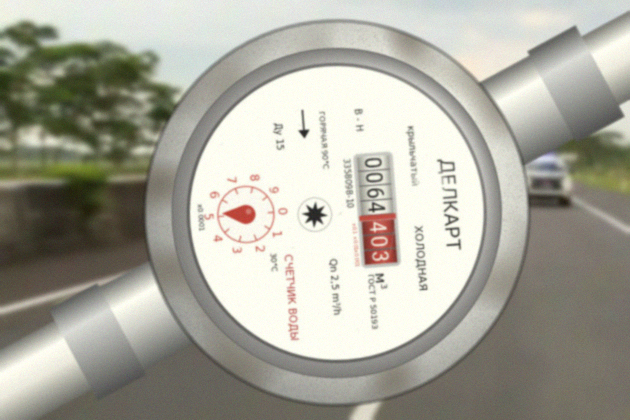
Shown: 64.4035m³
